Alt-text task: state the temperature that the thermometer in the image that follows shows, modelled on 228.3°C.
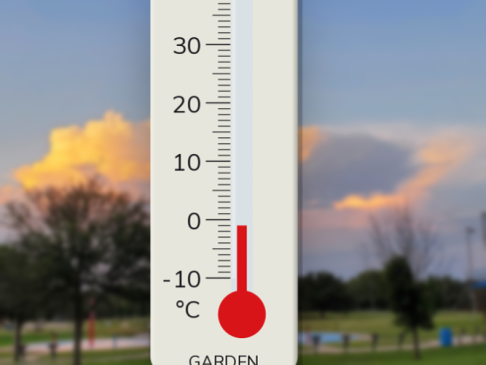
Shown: -1°C
